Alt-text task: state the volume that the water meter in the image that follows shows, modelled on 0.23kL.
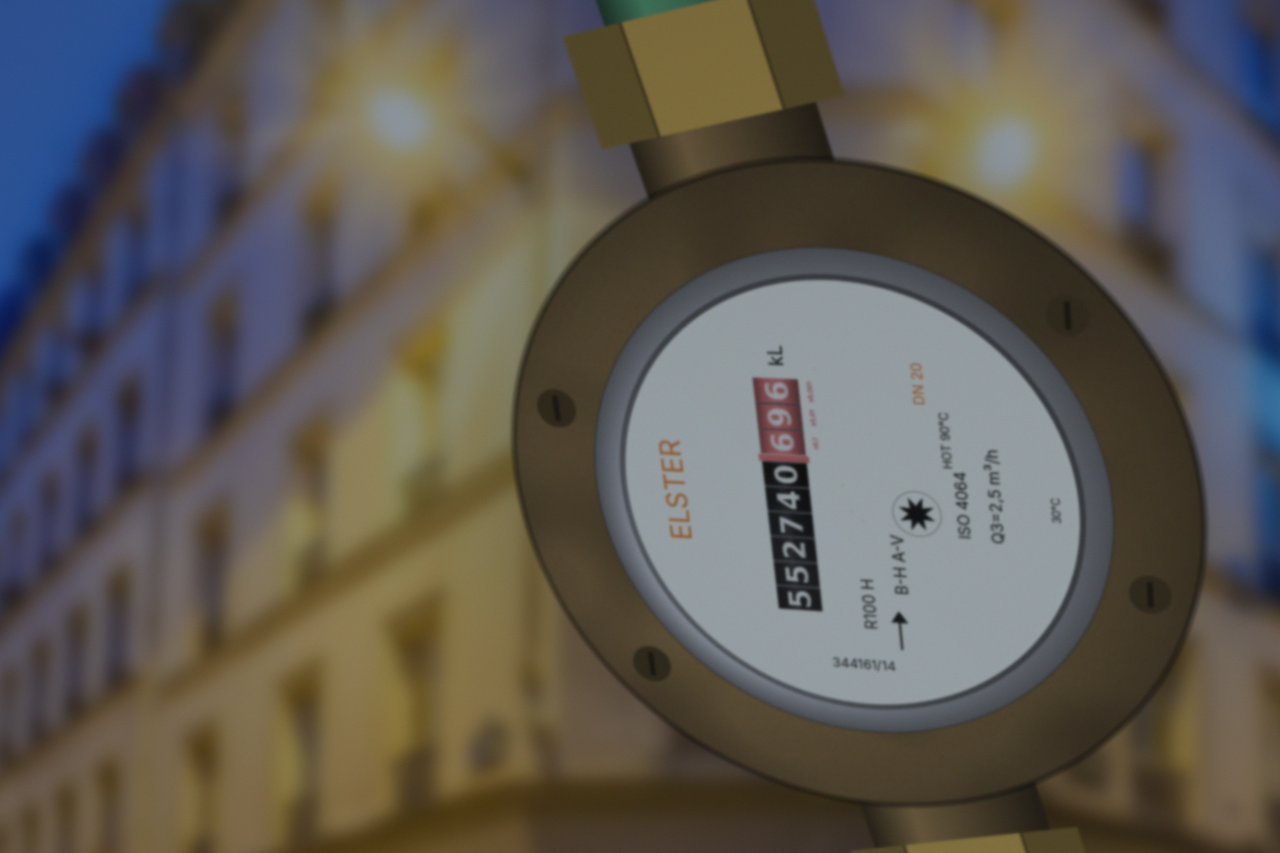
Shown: 552740.696kL
